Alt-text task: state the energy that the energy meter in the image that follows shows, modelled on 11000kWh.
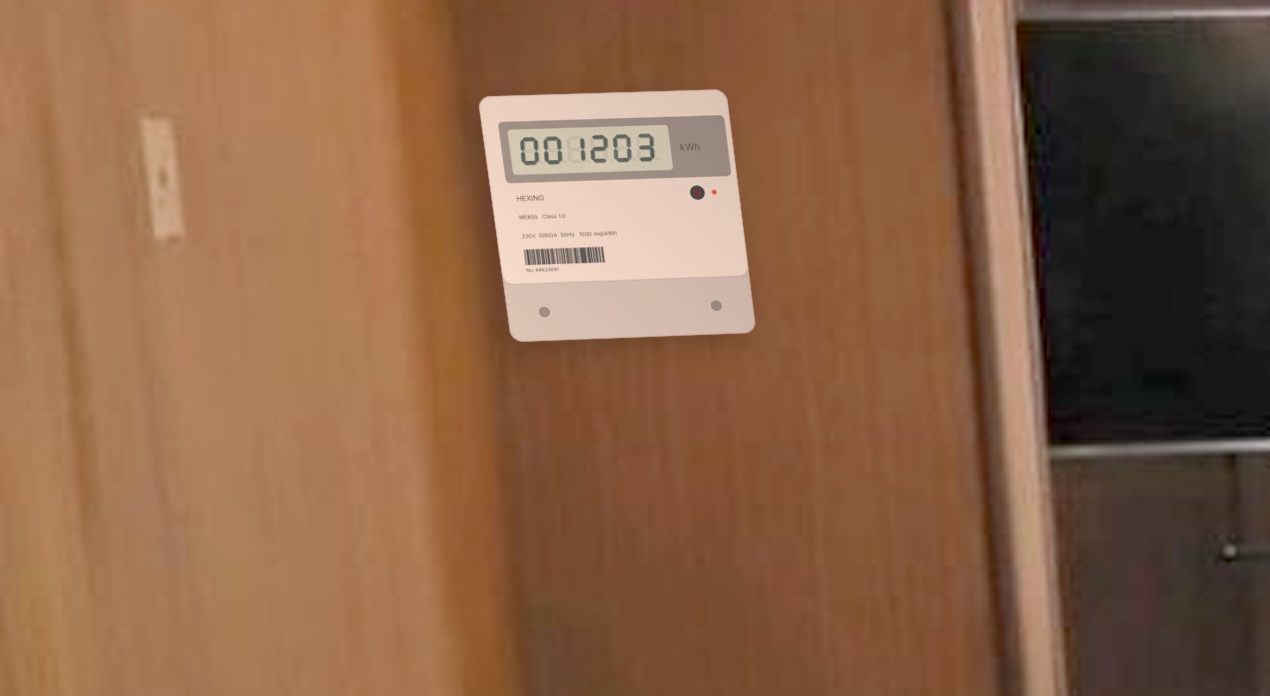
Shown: 1203kWh
